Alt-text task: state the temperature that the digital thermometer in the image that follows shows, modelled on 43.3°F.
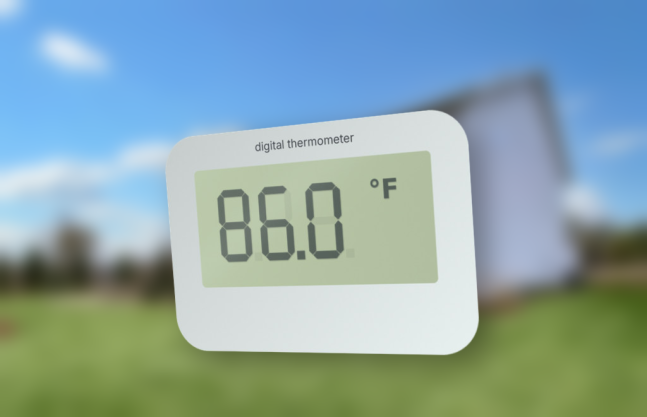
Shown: 86.0°F
